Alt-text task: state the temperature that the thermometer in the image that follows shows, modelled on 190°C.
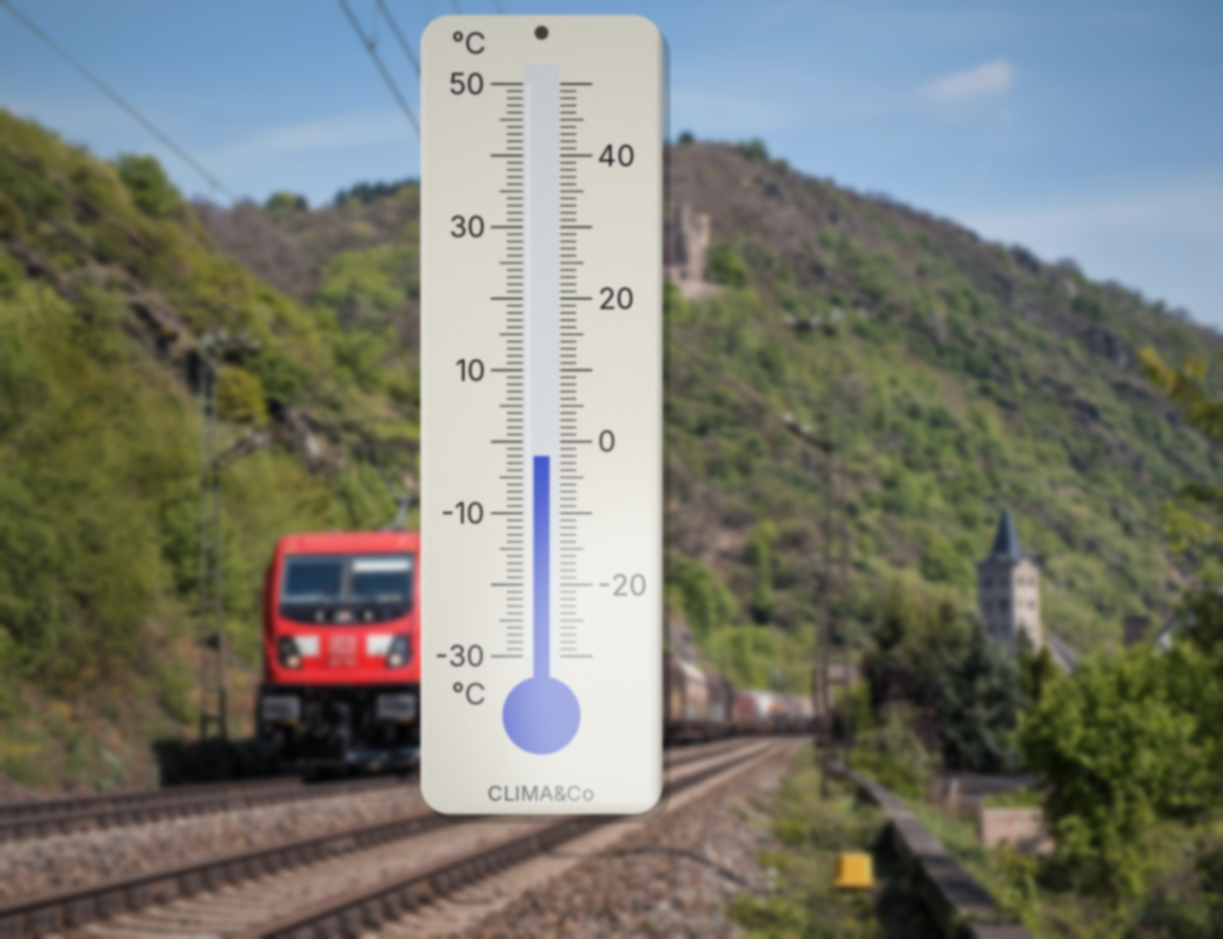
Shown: -2°C
